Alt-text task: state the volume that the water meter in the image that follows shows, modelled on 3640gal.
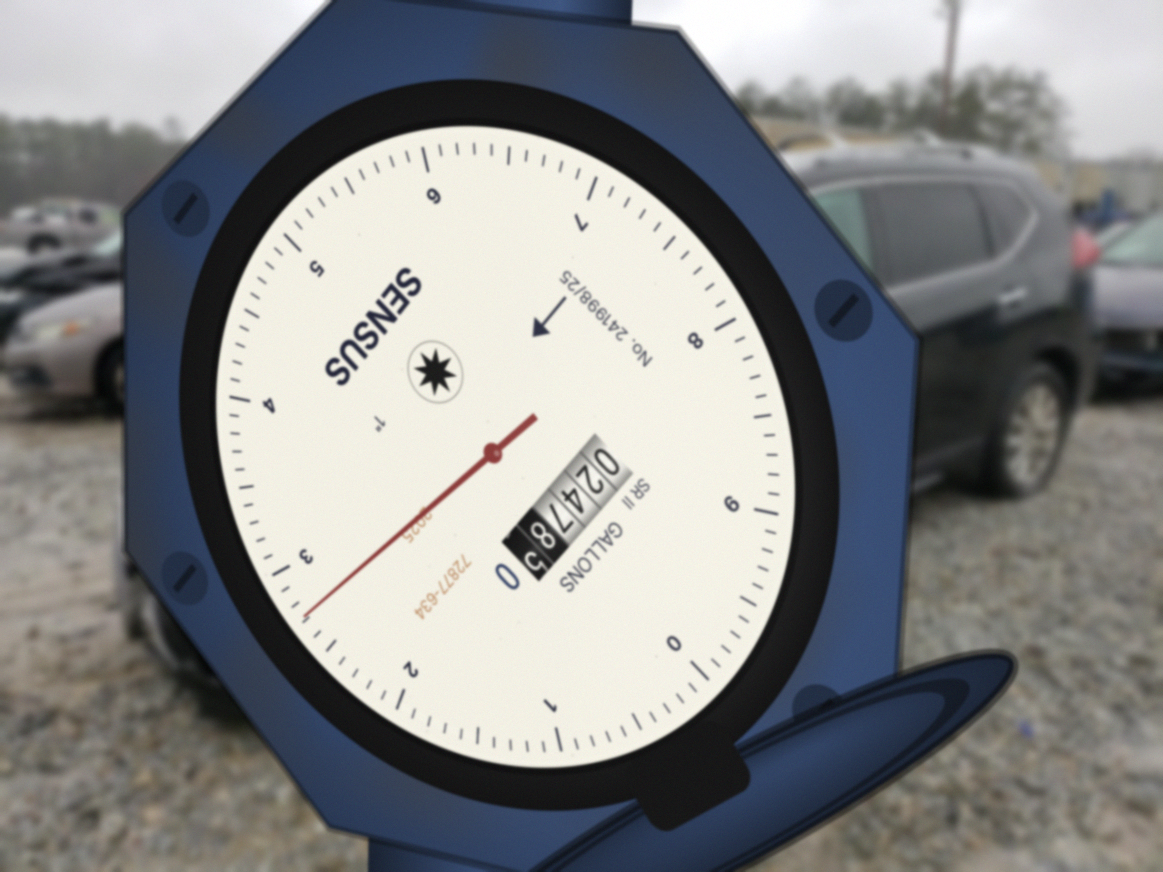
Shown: 247852.7gal
